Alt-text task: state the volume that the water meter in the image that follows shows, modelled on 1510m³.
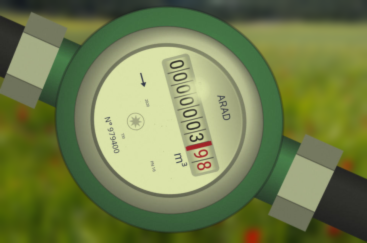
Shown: 3.98m³
